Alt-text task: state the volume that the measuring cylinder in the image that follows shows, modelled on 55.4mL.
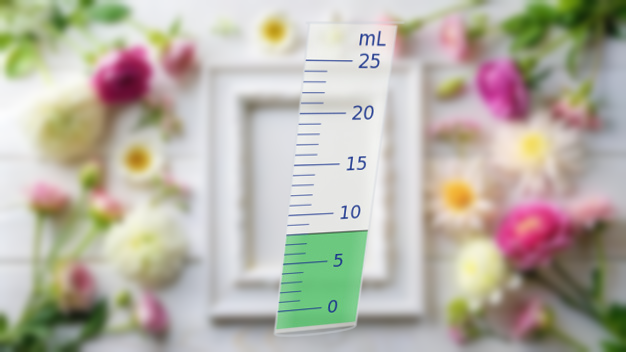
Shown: 8mL
